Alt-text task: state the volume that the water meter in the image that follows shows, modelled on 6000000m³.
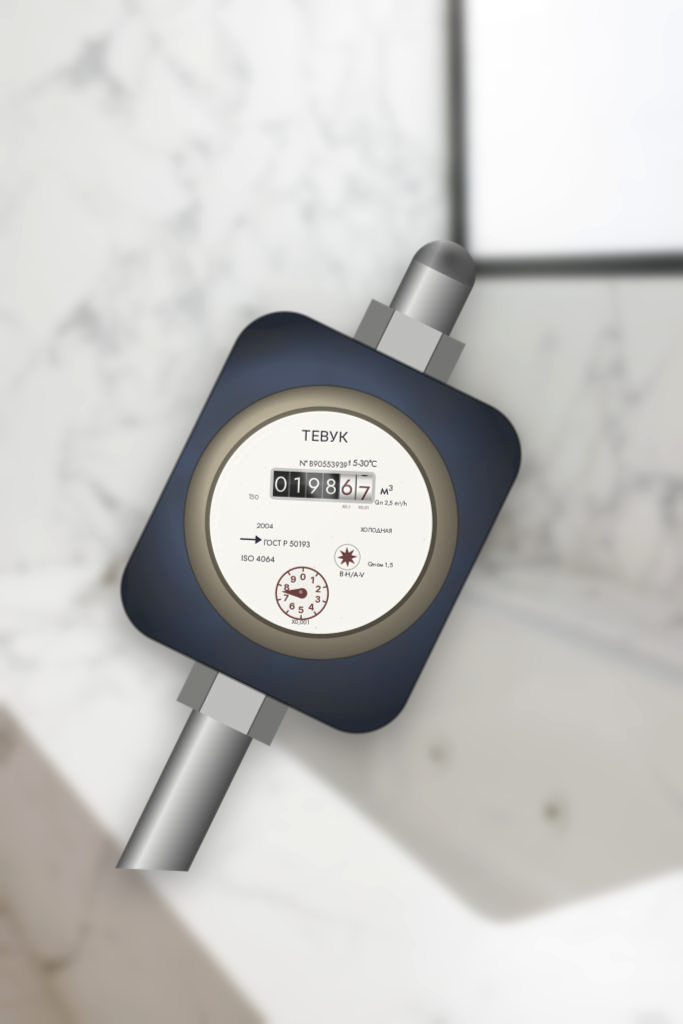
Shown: 198.667m³
